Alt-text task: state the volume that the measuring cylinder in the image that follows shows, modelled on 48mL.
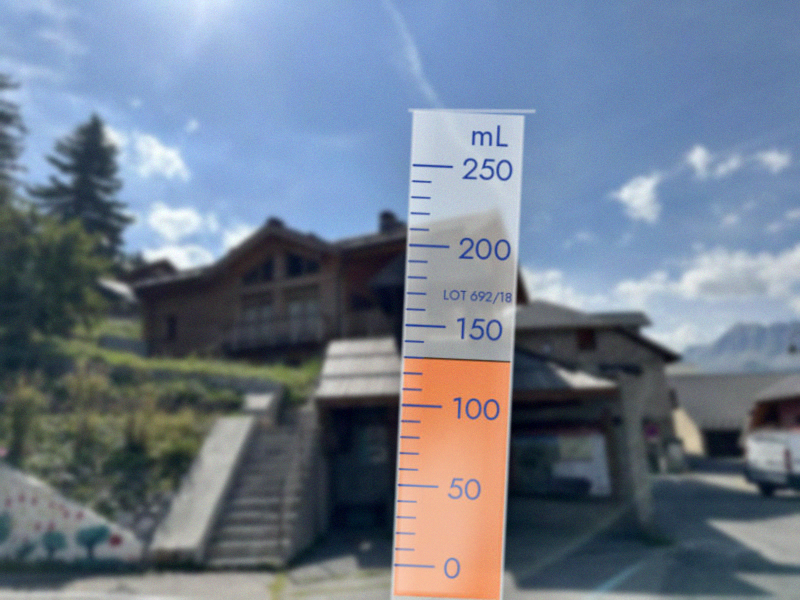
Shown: 130mL
